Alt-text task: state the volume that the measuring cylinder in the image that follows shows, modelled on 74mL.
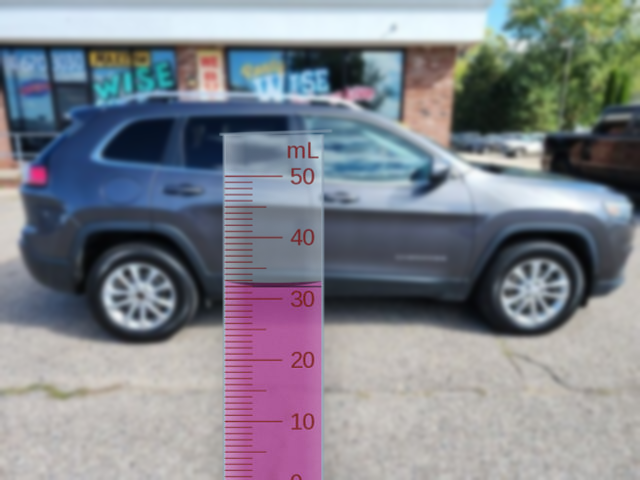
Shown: 32mL
